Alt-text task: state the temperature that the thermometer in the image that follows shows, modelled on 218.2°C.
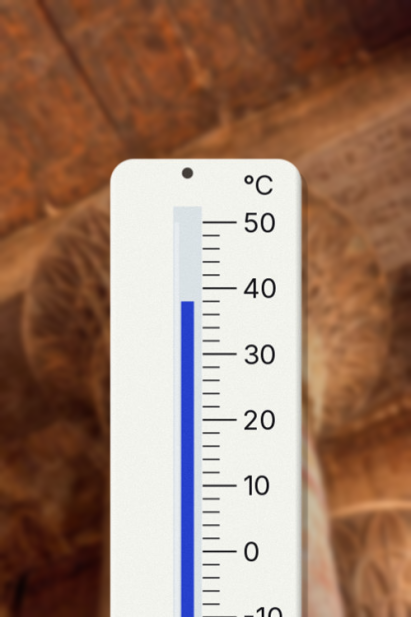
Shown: 38°C
